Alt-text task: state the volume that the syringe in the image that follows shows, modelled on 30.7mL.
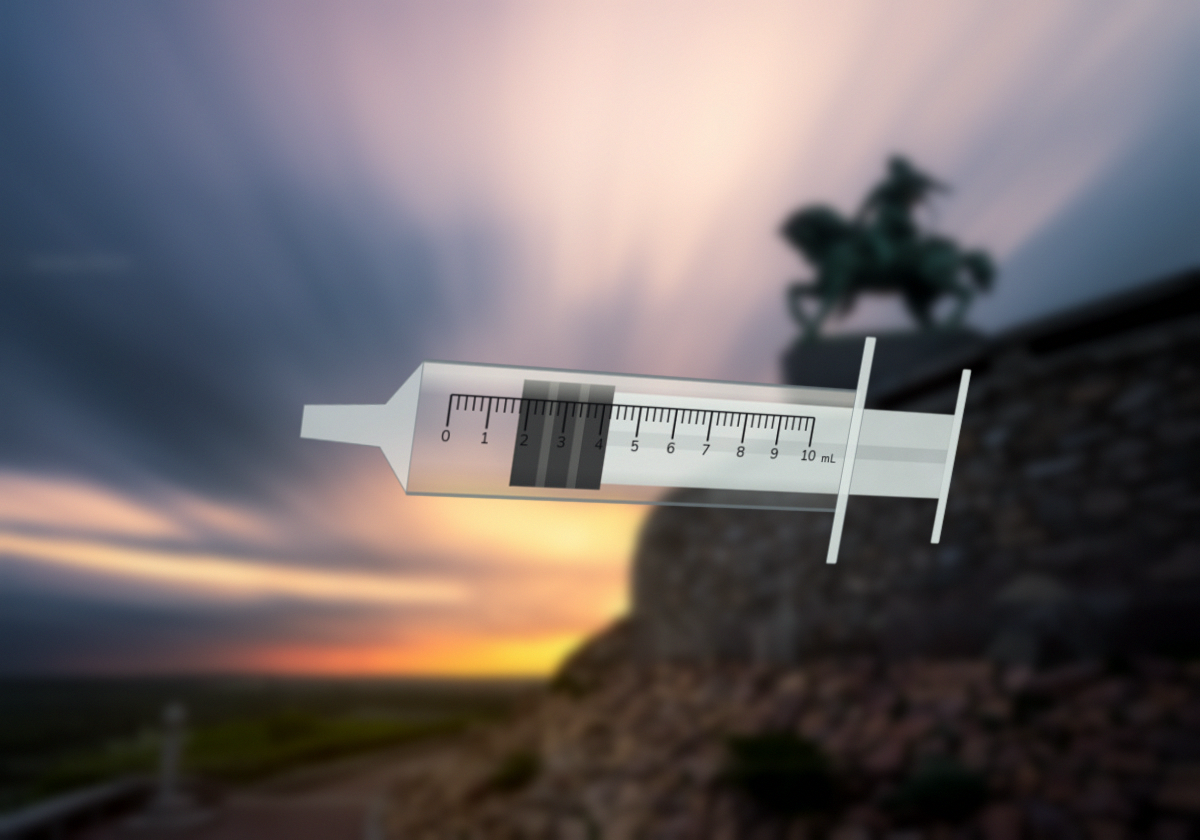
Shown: 1.8mL
